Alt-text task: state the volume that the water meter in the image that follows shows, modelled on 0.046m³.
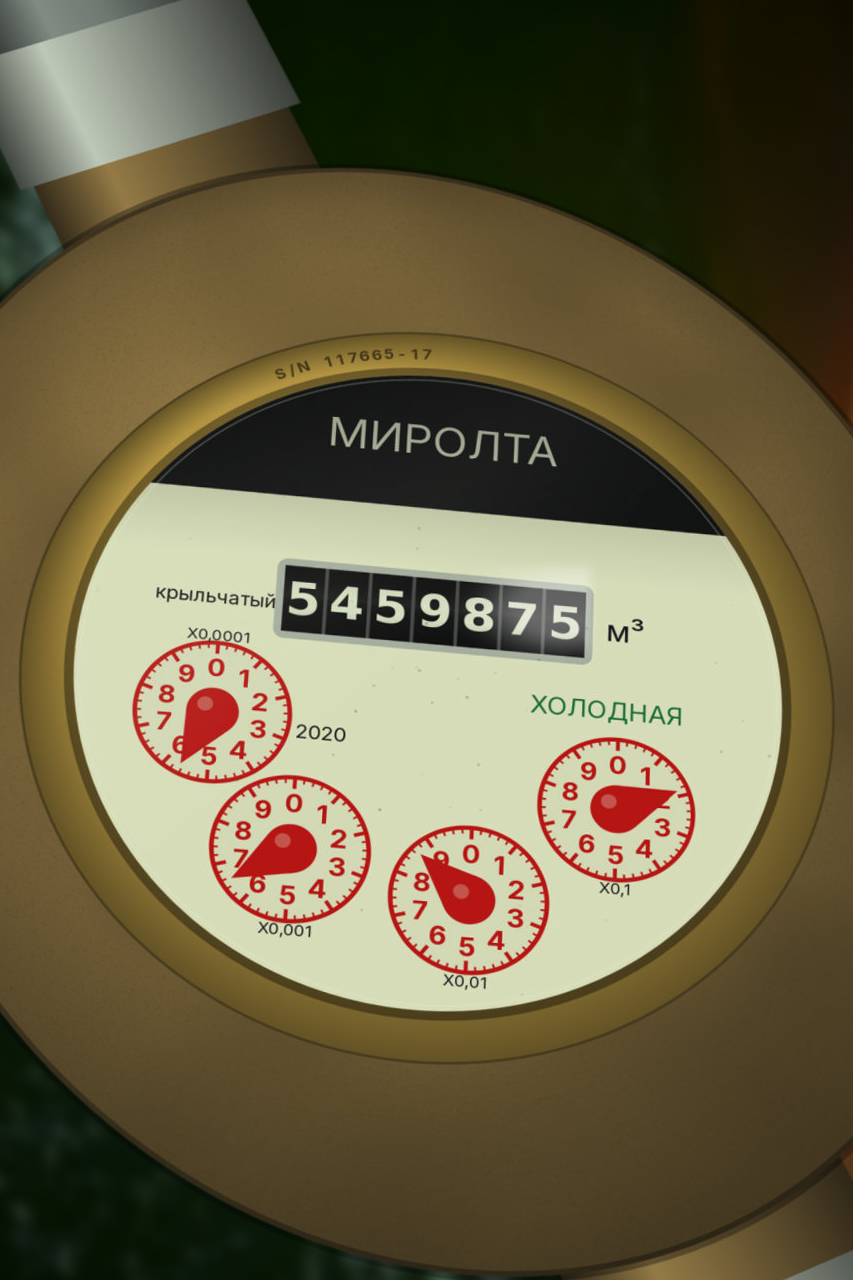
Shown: 5459875.1865m³
